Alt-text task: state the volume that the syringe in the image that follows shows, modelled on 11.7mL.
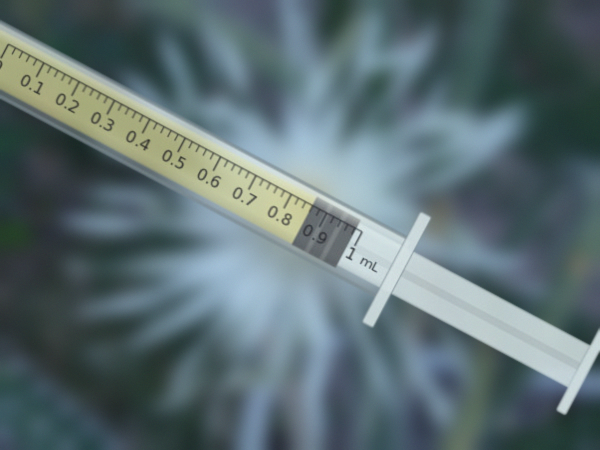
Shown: 0.86mL
